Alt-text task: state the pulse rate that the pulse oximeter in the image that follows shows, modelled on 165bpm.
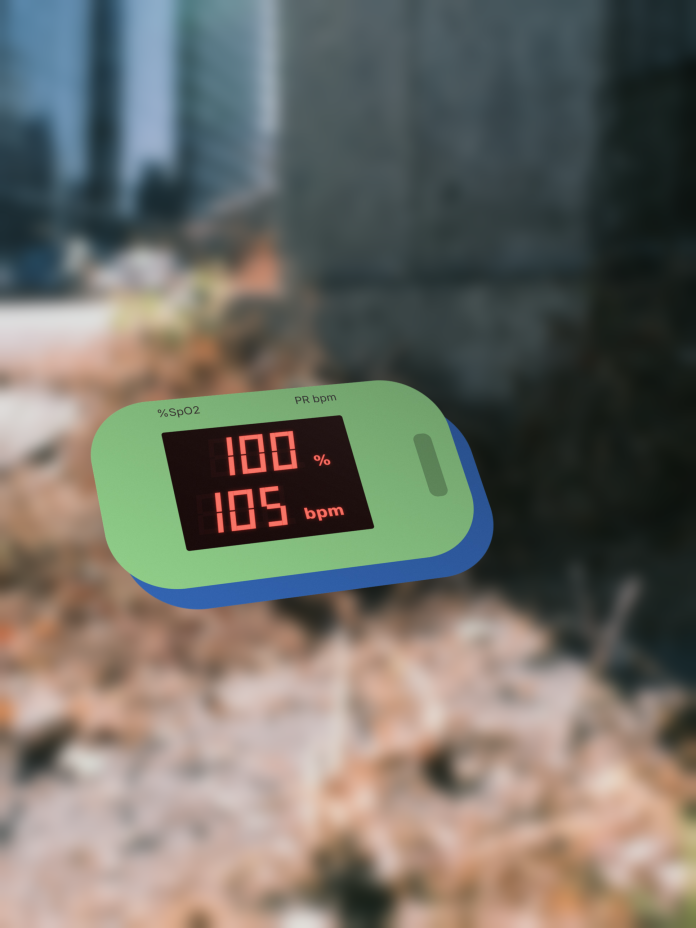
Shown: 105bpm
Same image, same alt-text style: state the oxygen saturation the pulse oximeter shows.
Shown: 100%
